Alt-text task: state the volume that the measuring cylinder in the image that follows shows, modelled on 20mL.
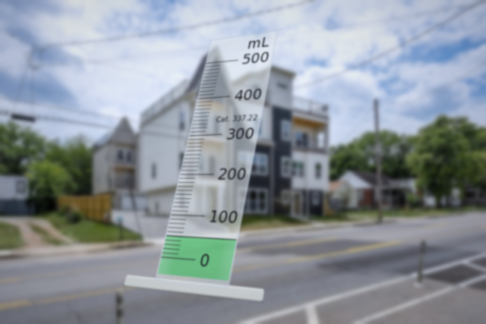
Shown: 50mL
